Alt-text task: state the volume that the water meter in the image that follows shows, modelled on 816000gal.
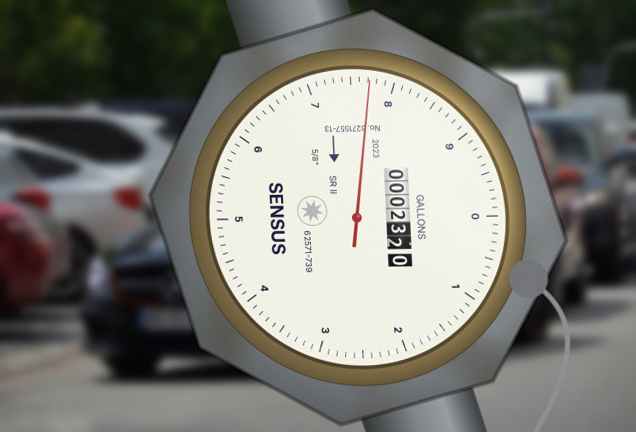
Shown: 2317.7gal
